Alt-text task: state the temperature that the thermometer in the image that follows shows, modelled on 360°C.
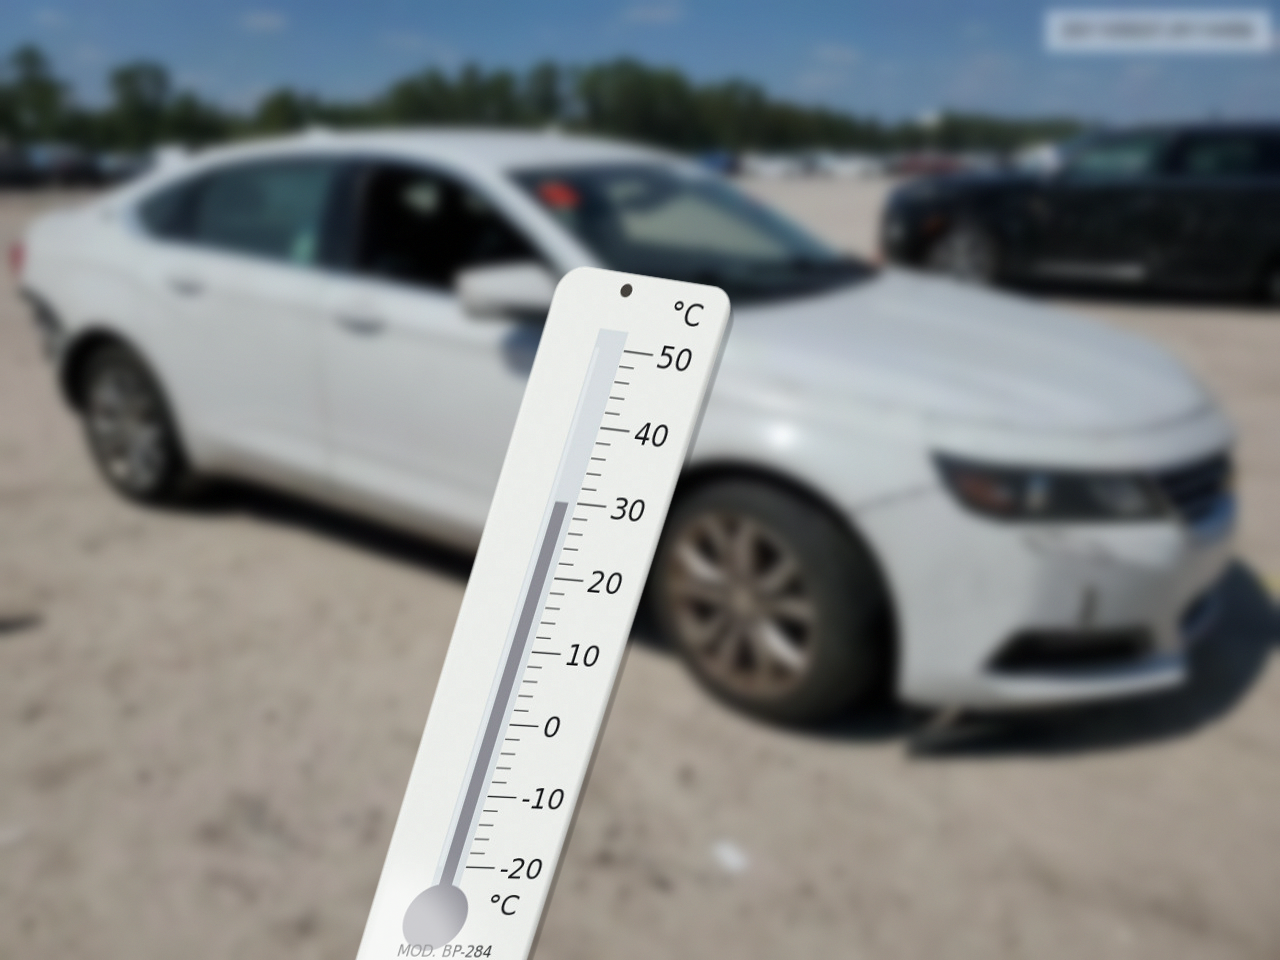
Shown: 30°C
